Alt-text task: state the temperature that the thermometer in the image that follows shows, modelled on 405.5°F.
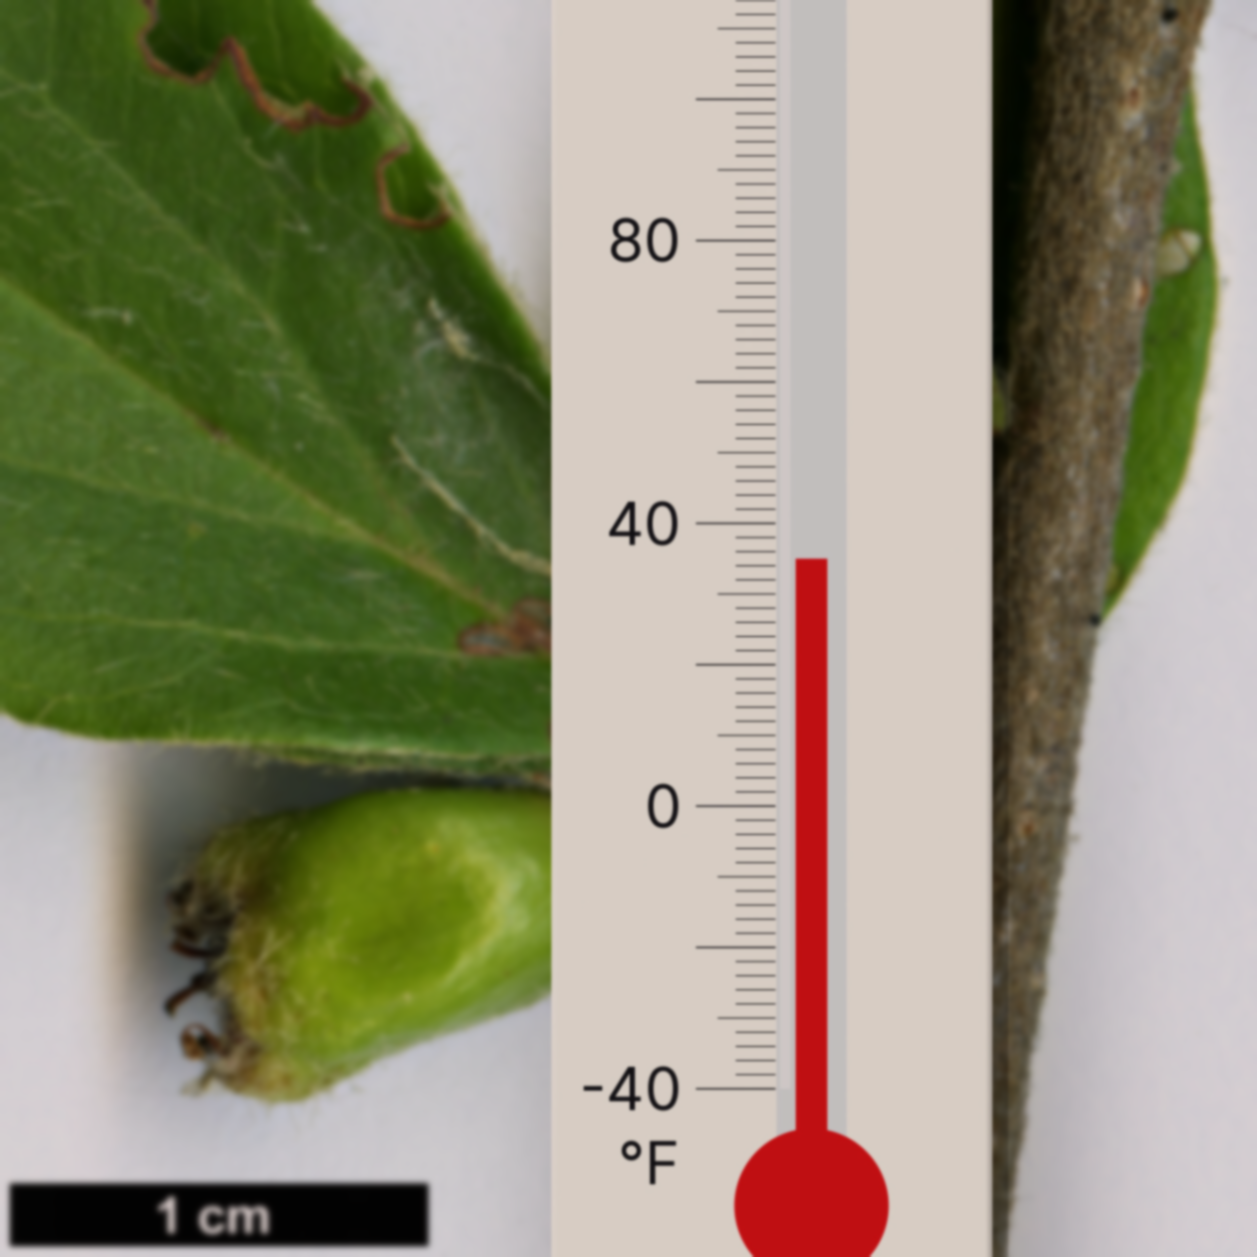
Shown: 35°F
